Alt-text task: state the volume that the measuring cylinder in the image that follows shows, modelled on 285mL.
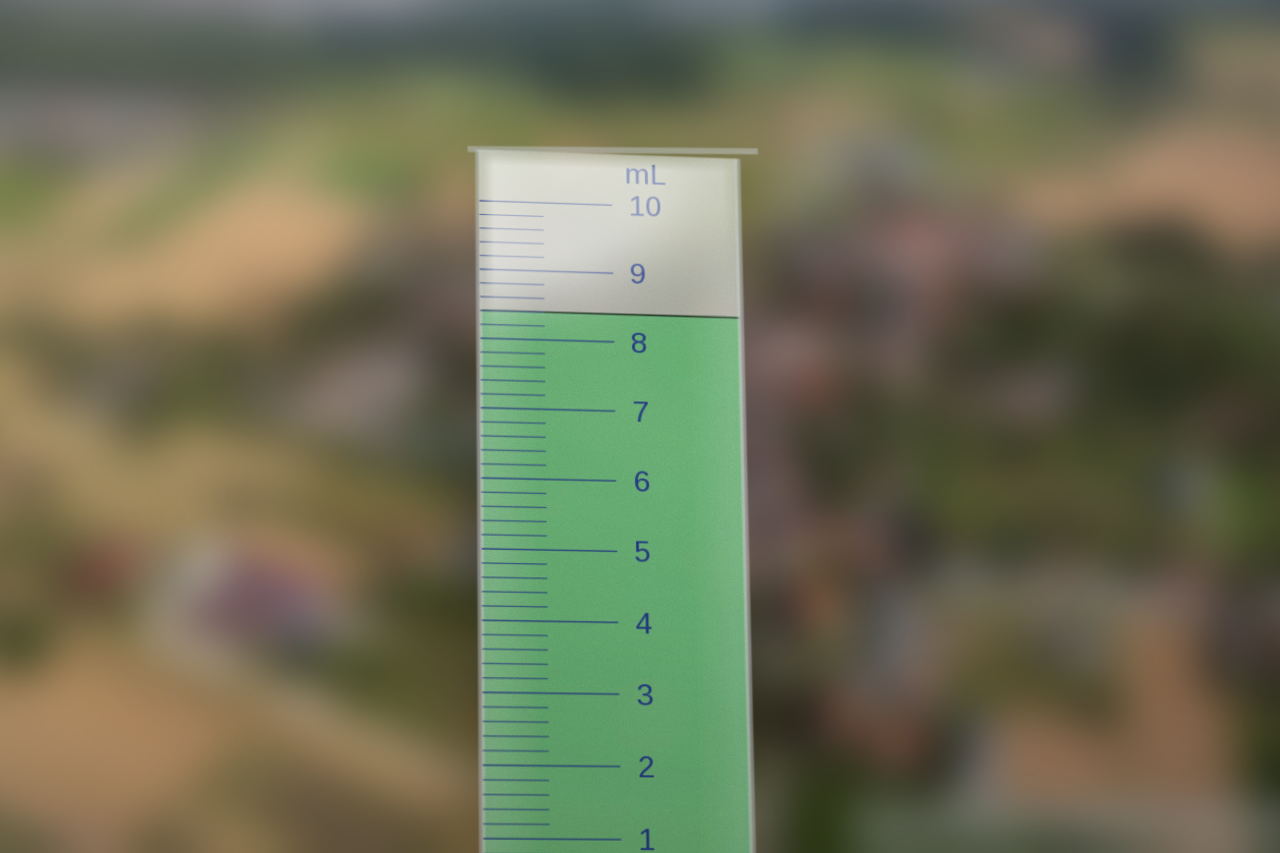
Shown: 8.4mL
